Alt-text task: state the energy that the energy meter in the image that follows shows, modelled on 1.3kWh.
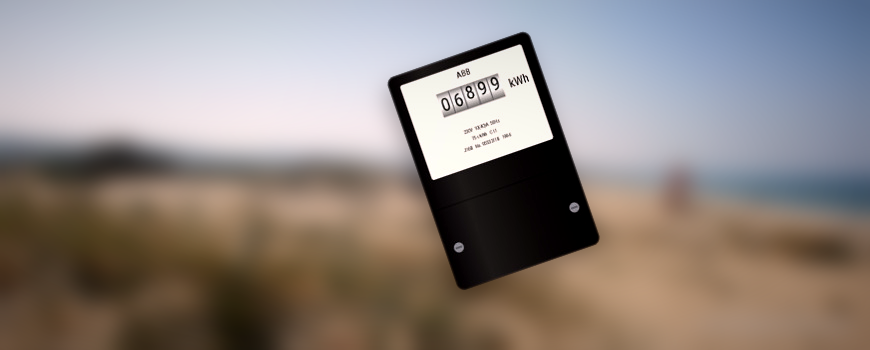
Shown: 6899kWh
